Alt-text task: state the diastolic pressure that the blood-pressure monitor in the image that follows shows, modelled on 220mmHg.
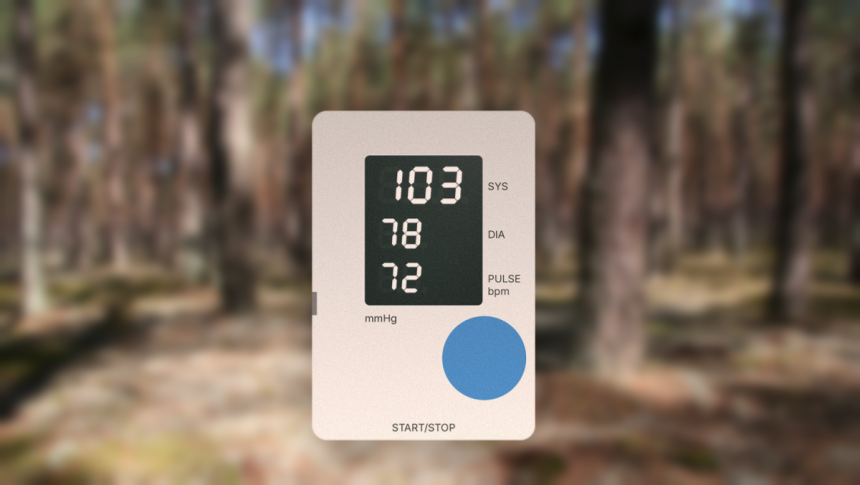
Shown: 78mmHg
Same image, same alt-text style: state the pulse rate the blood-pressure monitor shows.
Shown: 72bpm
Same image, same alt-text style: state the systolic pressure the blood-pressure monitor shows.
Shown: 103mmHg
